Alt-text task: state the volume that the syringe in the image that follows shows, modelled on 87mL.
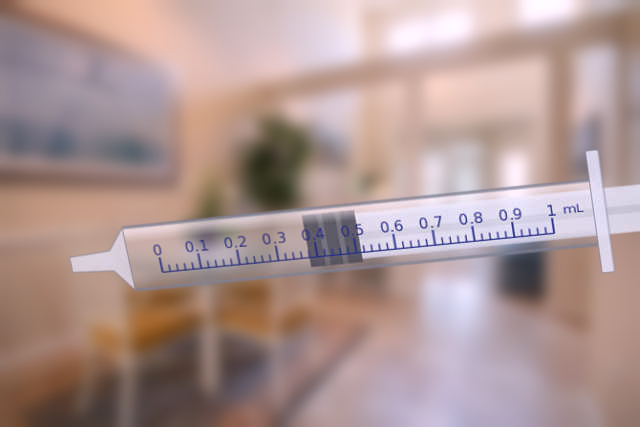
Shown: 0.38mL
